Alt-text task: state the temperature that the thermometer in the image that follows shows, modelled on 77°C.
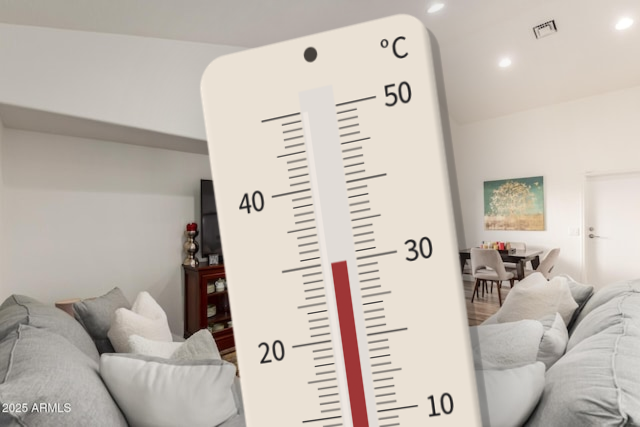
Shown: 30°C
